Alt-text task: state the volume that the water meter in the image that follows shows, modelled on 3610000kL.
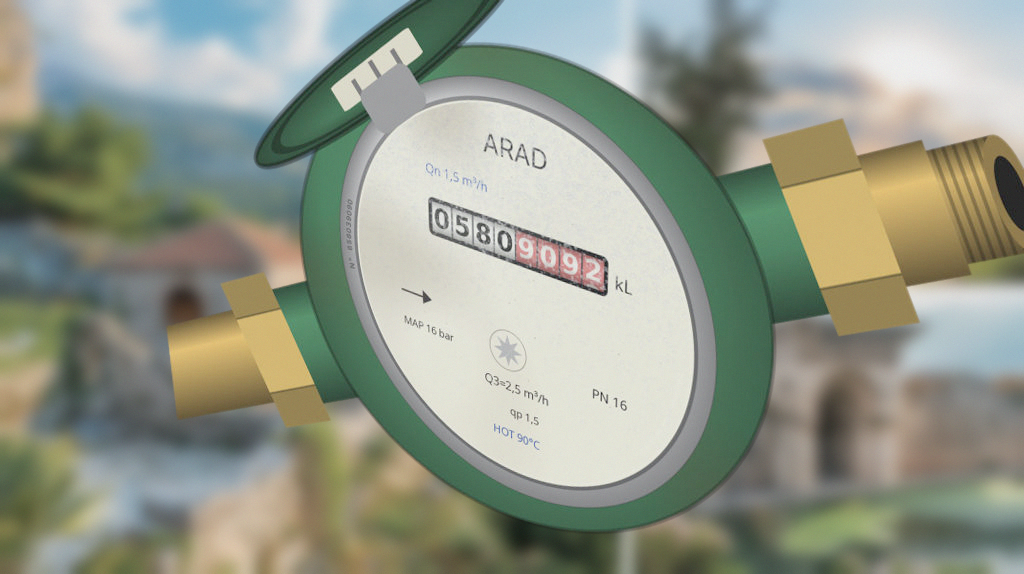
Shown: 580.9092kL
